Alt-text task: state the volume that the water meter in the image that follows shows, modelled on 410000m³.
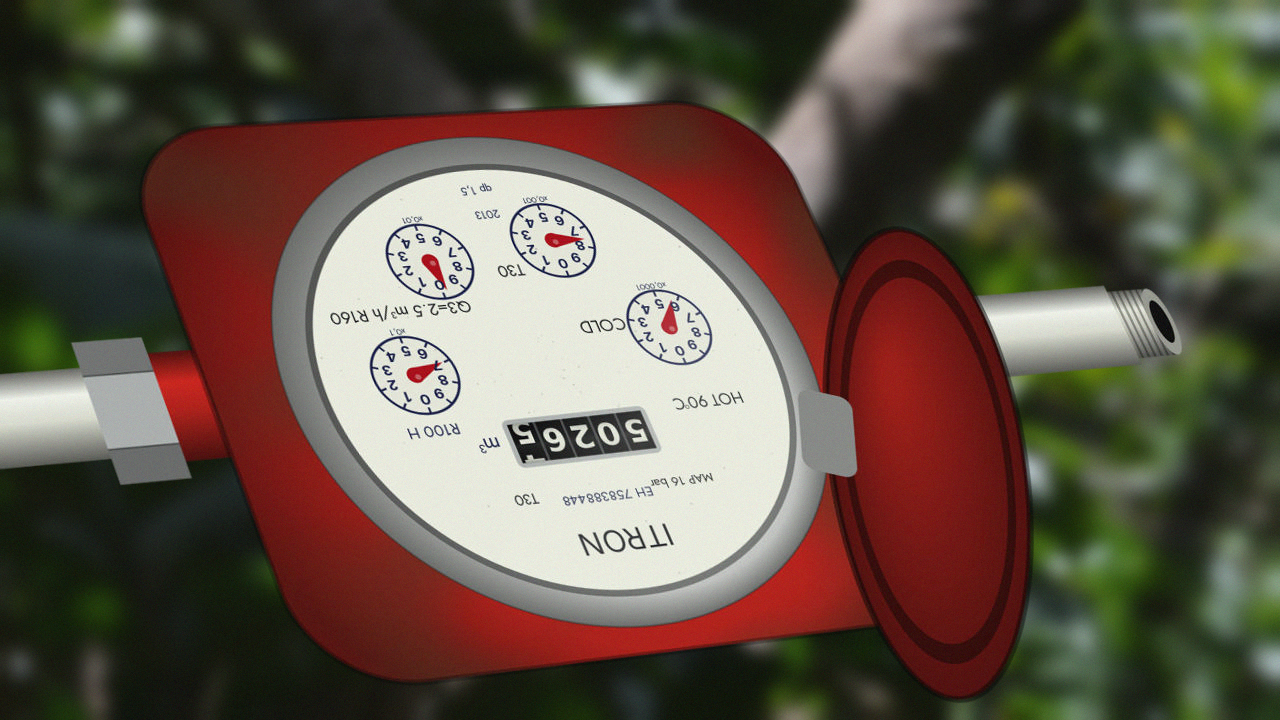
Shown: 50264.6975m³
